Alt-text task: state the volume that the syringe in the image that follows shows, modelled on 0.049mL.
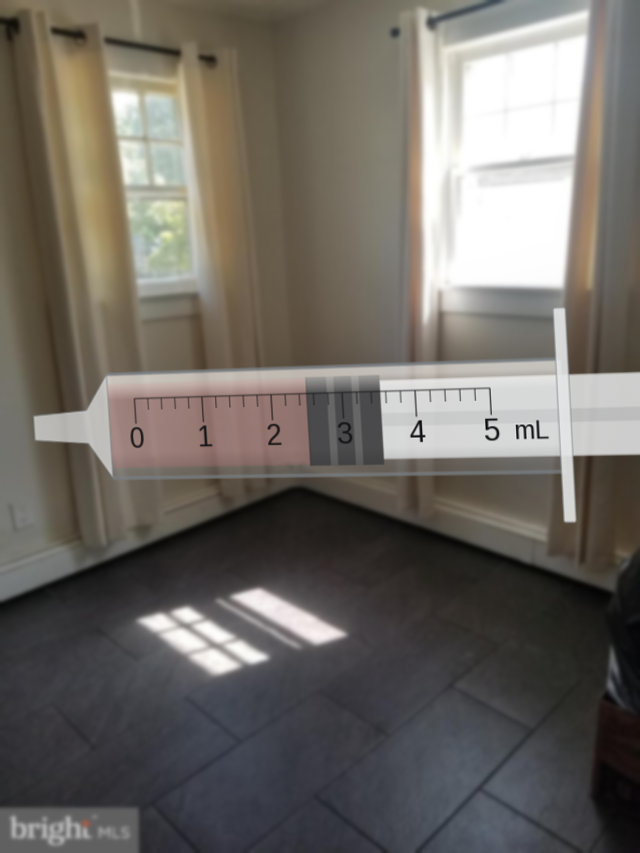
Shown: 2.5mL
